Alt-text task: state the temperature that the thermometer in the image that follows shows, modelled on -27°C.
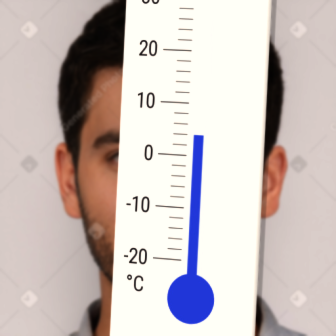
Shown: 4°C
